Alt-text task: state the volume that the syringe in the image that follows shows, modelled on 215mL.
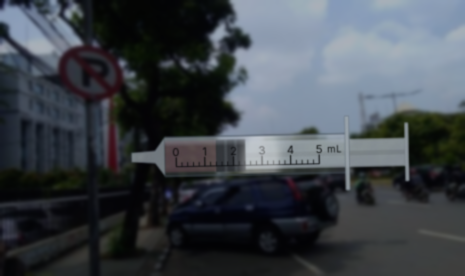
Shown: 1.4mL
